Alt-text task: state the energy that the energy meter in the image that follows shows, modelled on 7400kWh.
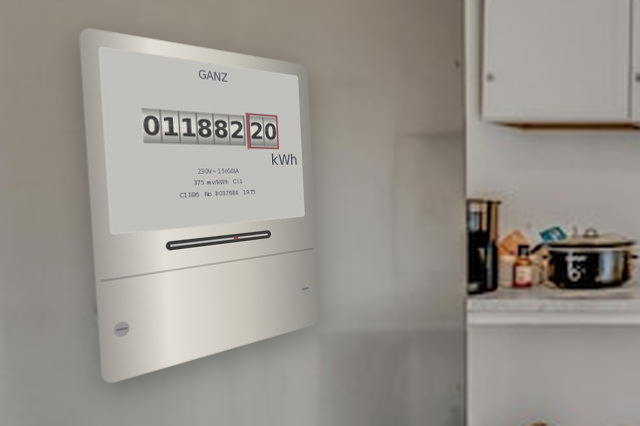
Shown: 11882.20kWh
